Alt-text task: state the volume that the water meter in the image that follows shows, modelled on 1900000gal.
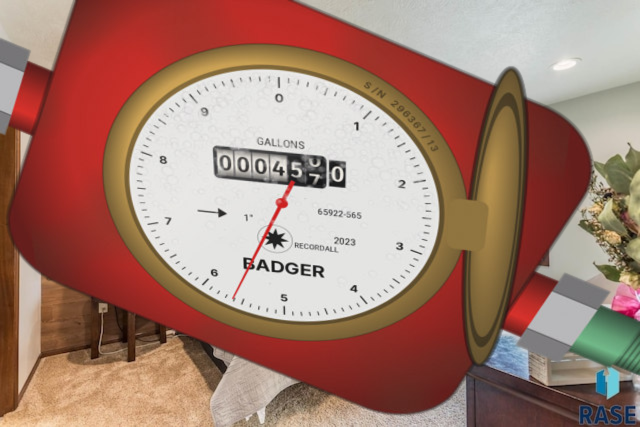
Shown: 4565.6gal
